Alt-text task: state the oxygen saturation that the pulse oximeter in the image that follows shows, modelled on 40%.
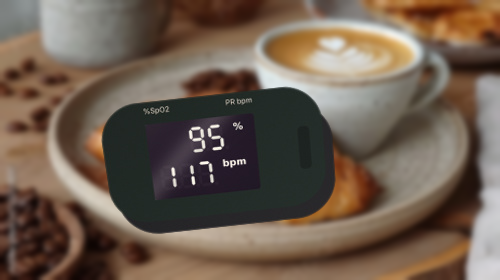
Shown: 95%
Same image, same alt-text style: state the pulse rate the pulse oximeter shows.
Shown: 117bpm
